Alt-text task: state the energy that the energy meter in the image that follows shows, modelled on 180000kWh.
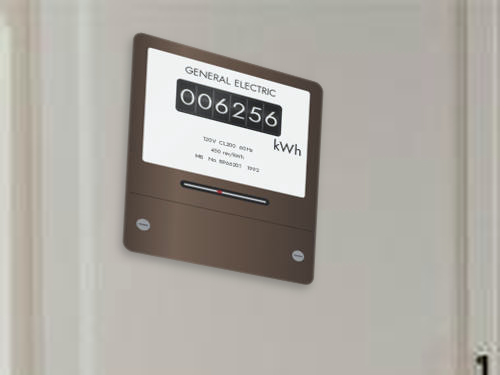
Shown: 6256kWh
